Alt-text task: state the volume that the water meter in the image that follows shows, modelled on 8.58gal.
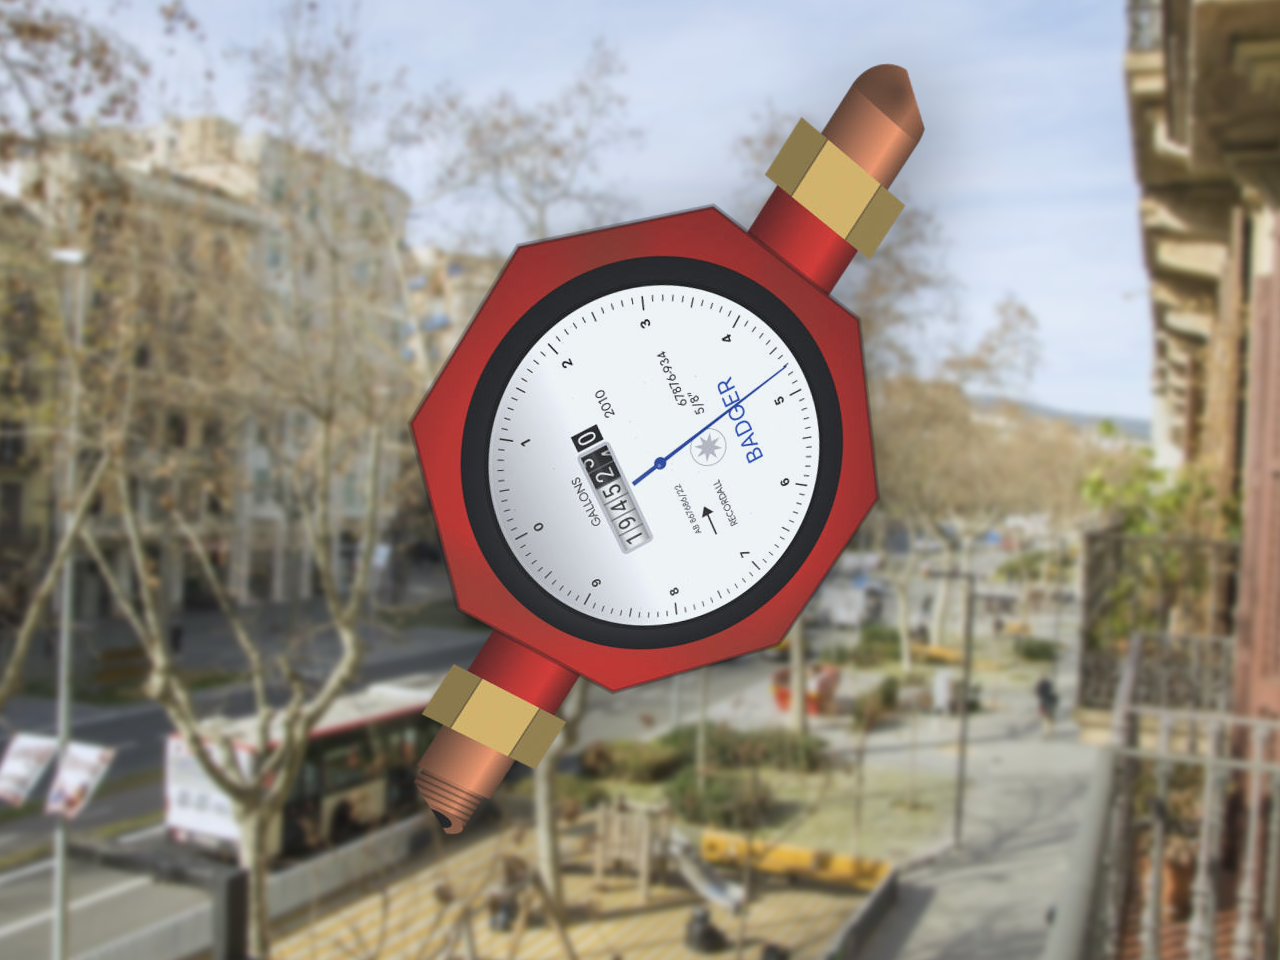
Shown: 1945234.7gal
